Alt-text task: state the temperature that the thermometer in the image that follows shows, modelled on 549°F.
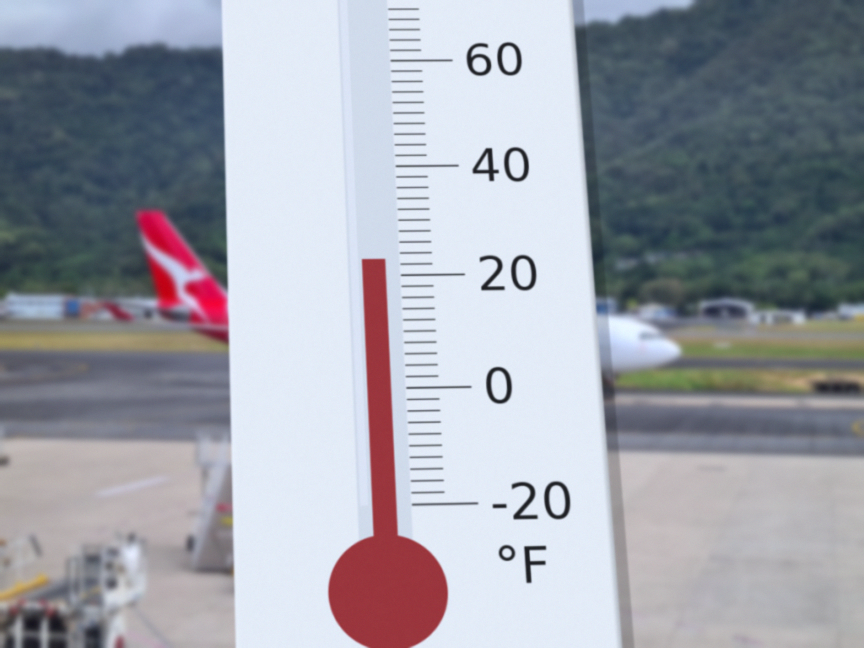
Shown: 23°F
